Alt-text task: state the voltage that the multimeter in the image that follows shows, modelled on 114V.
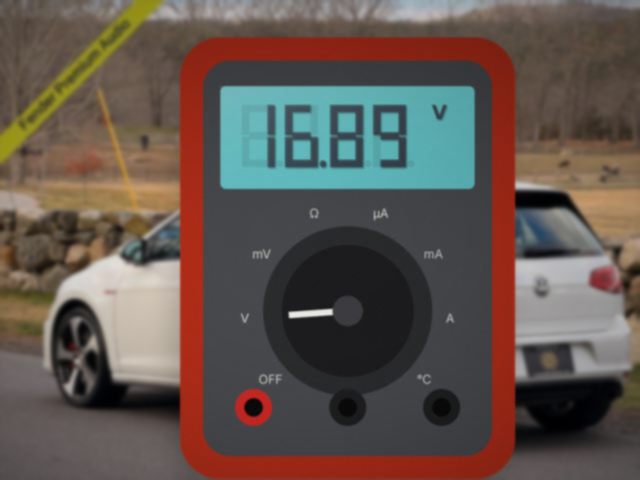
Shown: 16.89V
